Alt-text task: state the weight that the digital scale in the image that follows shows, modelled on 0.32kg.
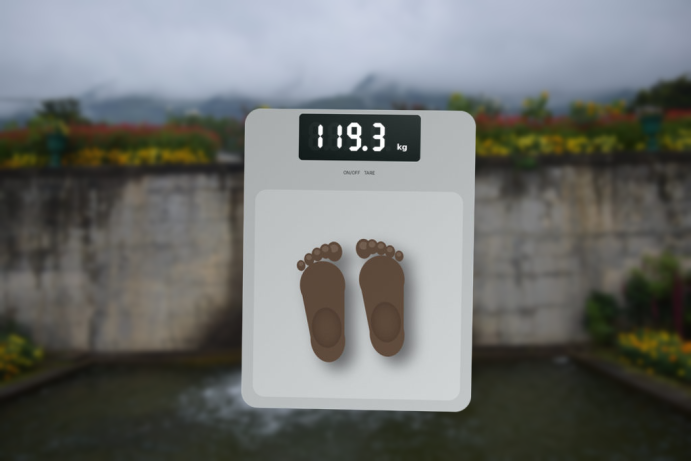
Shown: 119.3kg
